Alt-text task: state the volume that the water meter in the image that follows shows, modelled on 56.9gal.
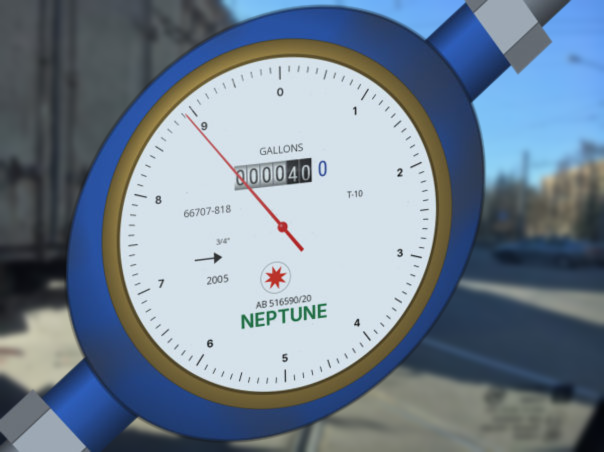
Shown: 398.9gal
